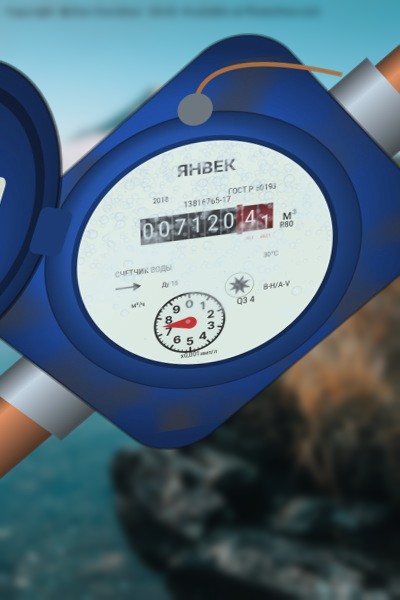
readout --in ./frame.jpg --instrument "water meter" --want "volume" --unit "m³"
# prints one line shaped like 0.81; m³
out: 7120.407; m³
